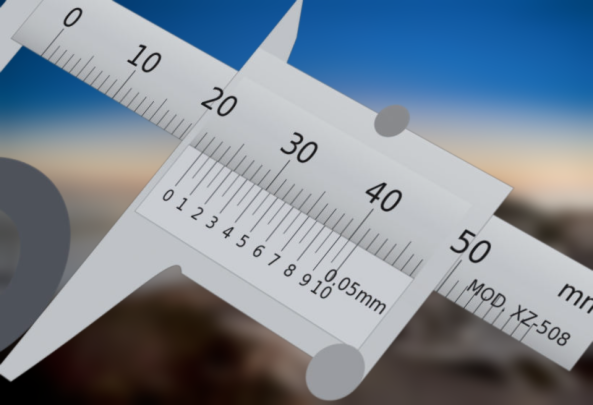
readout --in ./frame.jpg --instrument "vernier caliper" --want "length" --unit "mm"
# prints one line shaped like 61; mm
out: 22.0; mm
